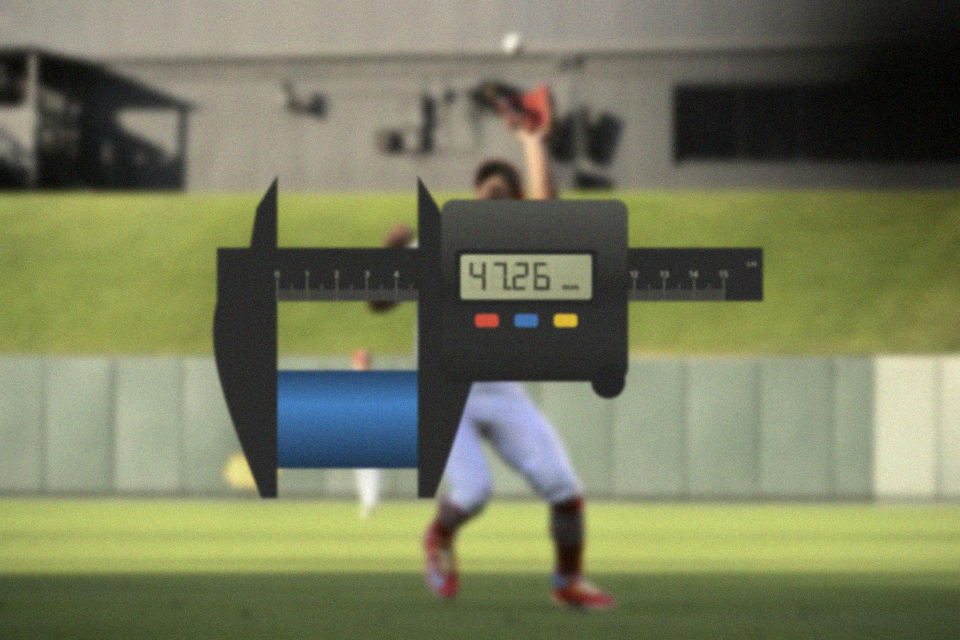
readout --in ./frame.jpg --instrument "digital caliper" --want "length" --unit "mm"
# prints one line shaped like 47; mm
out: 47.26; mm
